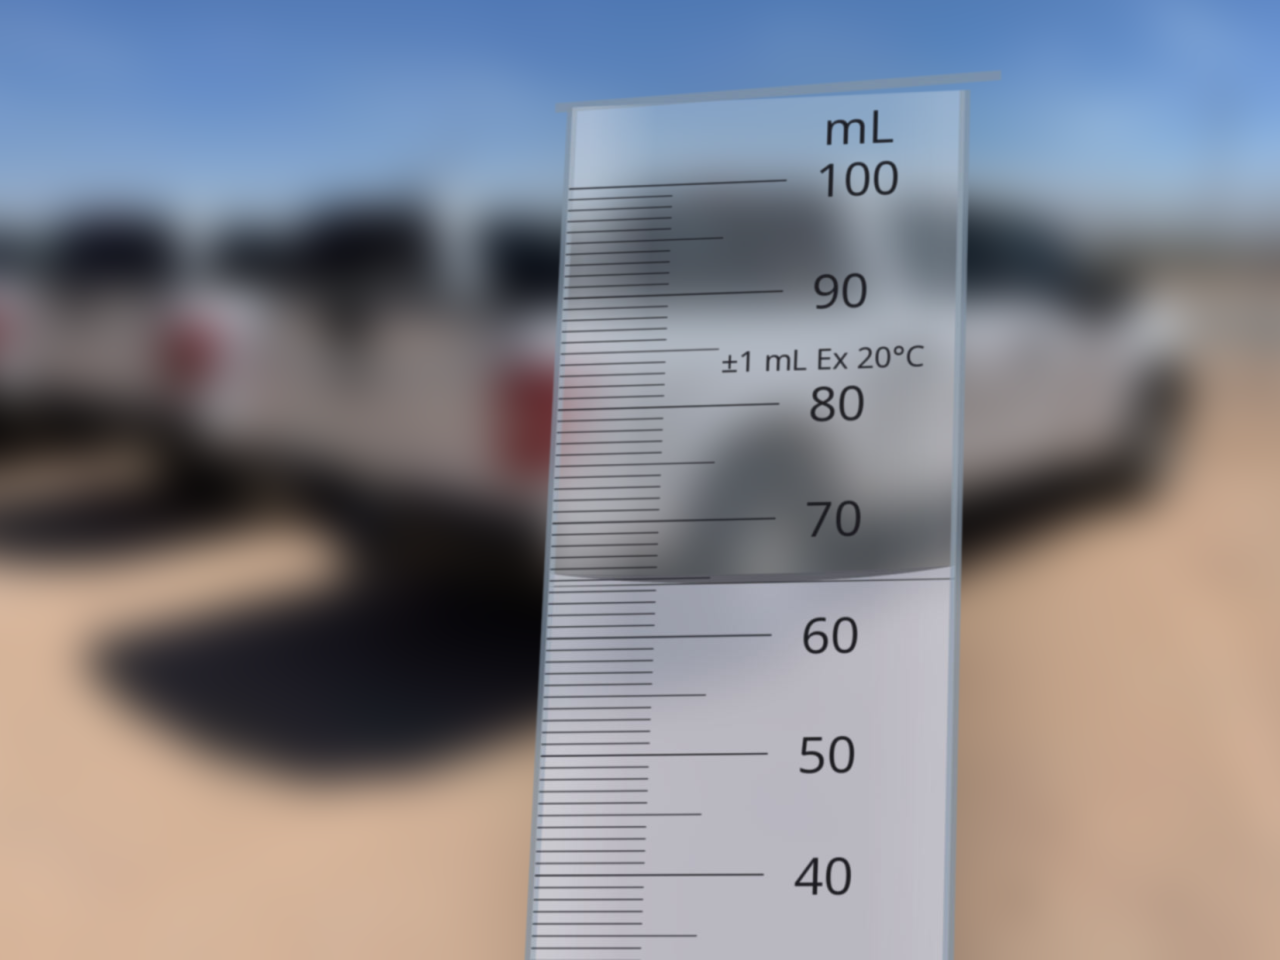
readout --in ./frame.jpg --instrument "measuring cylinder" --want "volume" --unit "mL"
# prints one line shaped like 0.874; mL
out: 64.5; mL
